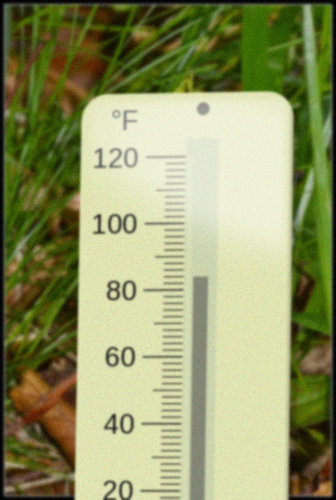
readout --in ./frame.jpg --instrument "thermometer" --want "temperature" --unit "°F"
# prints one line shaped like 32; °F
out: 84; °F
